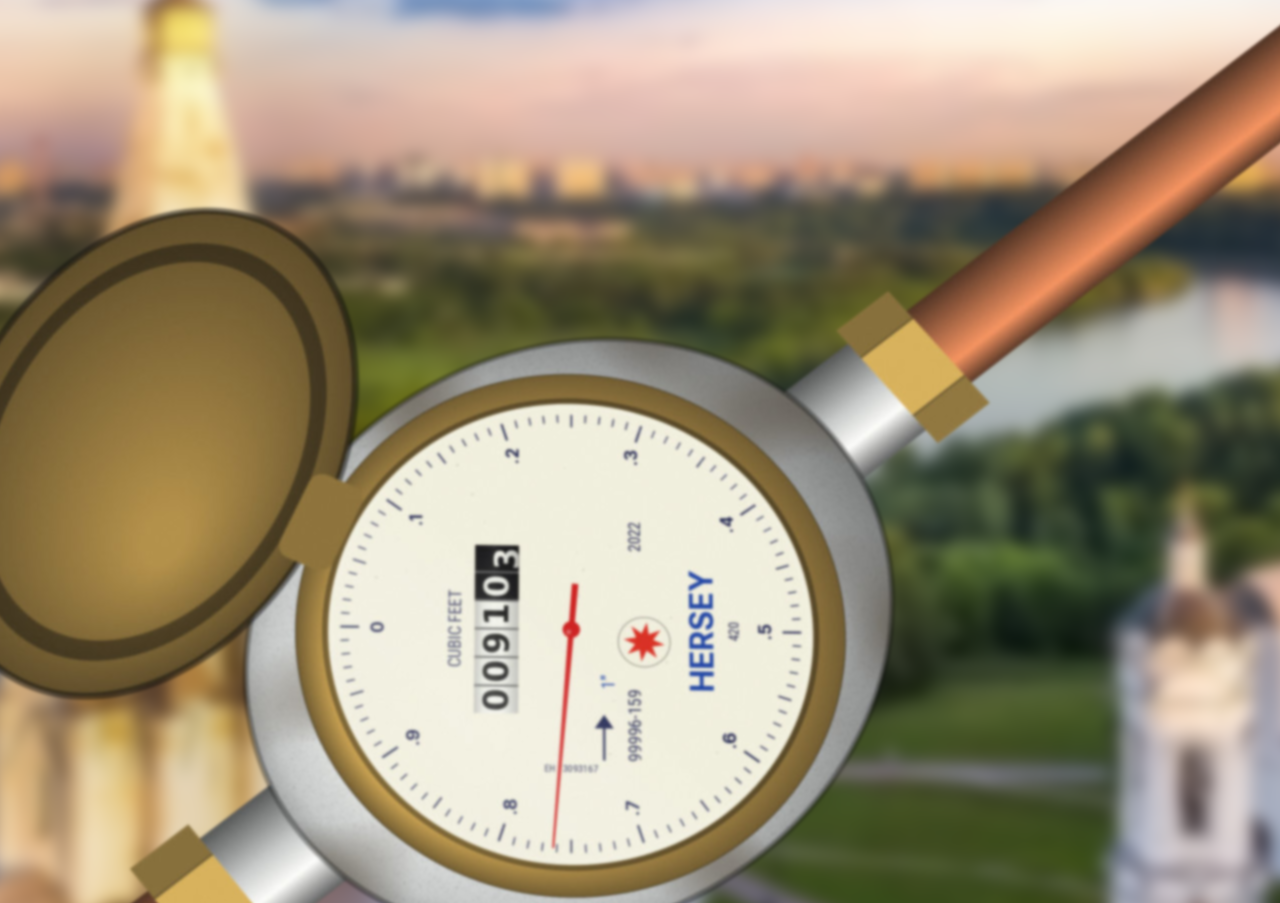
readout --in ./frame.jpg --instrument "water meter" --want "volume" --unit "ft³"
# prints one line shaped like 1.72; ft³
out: 9102.76; ft³
